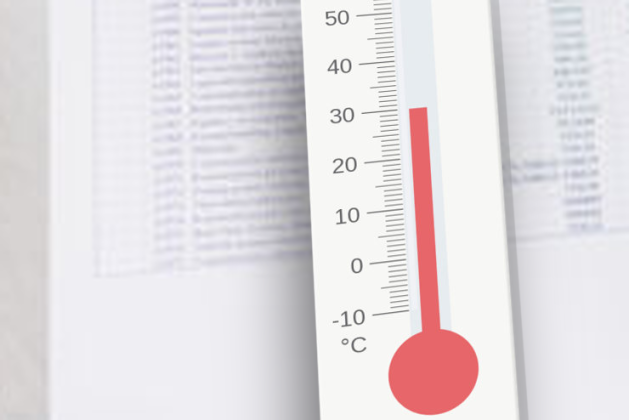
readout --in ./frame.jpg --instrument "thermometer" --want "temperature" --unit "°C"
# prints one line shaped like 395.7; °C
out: 30; °C
